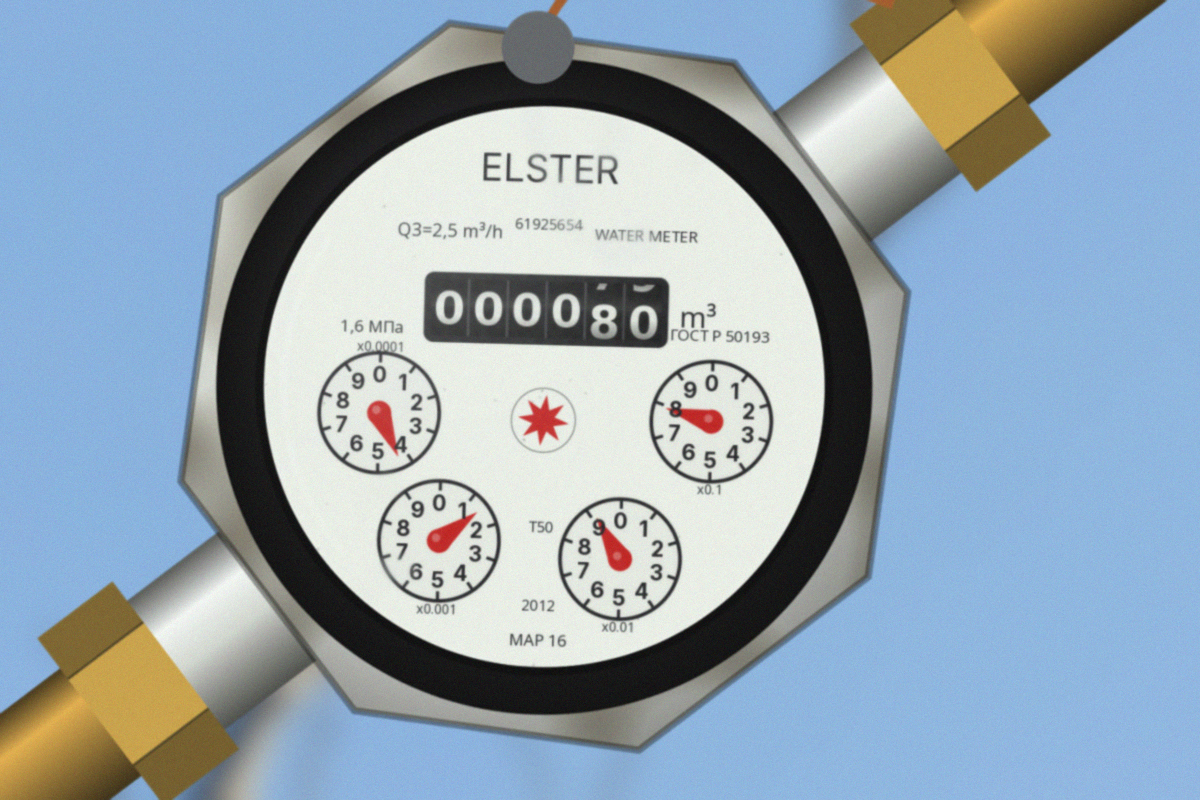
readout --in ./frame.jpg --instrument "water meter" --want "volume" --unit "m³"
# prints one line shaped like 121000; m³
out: 79.7914; m³
